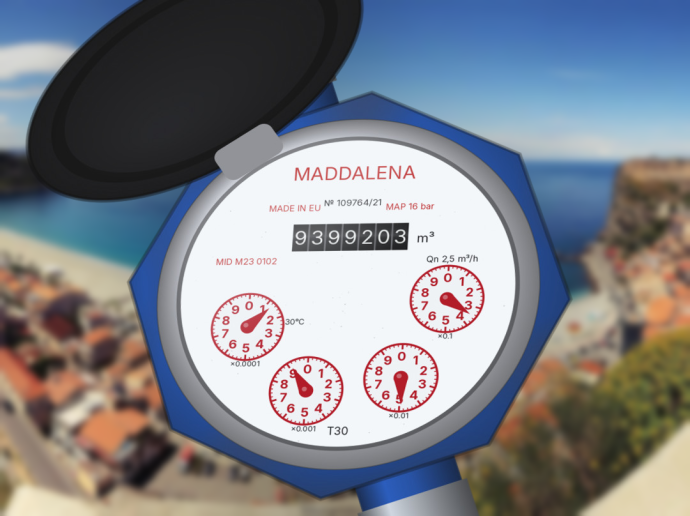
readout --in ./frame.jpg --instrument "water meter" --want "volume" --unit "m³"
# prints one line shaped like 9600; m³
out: 9399203.3491; m³
